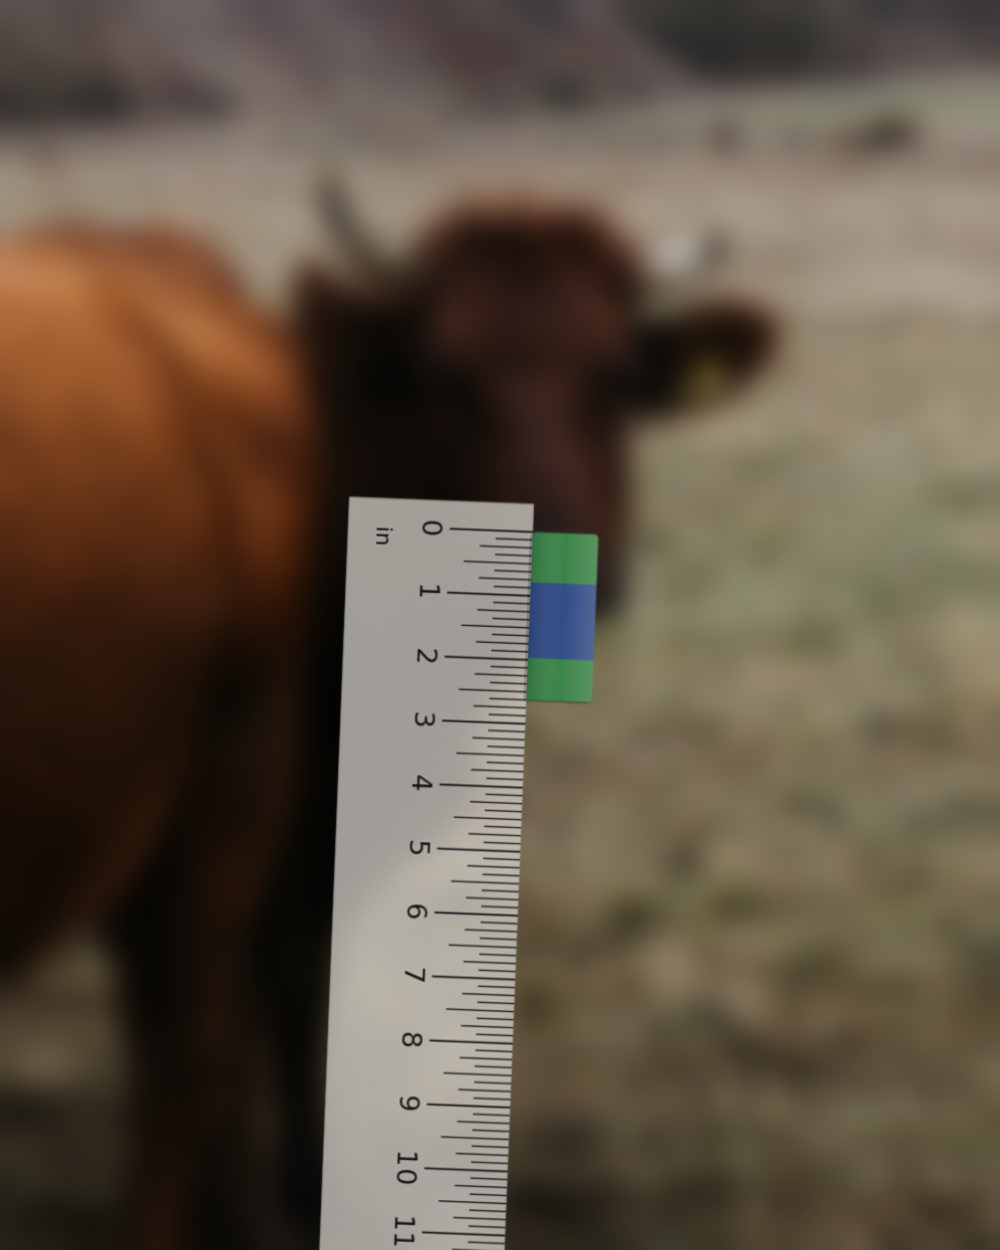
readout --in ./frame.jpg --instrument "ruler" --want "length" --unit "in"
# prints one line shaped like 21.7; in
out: 2.625; in
